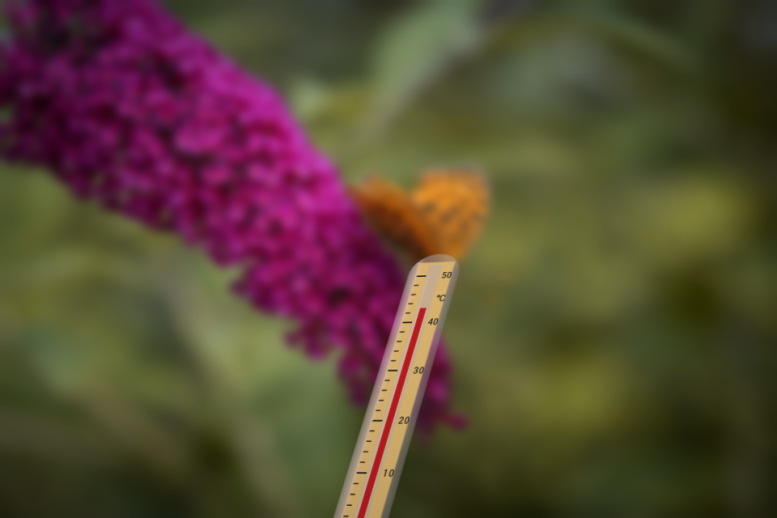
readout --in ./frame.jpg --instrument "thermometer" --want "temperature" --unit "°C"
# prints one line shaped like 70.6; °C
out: 43; °C
